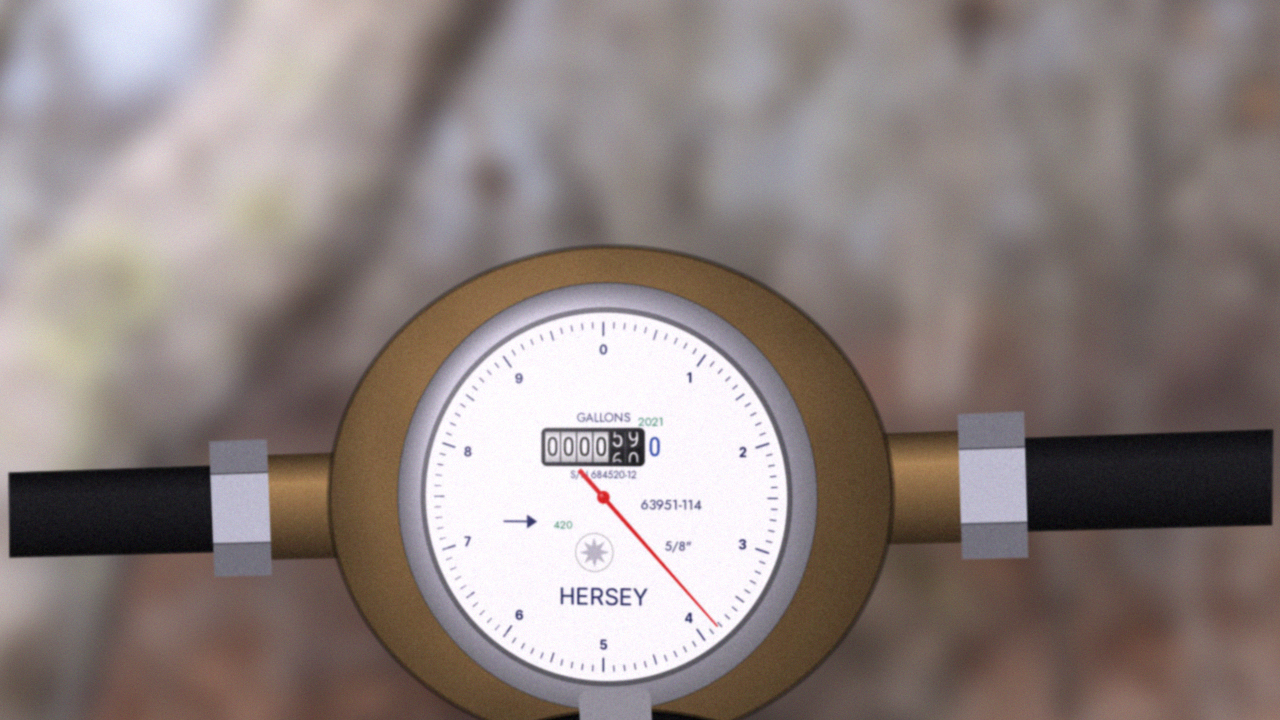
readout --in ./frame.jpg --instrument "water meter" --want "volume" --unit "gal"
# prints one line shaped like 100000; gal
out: 593.8; gal
